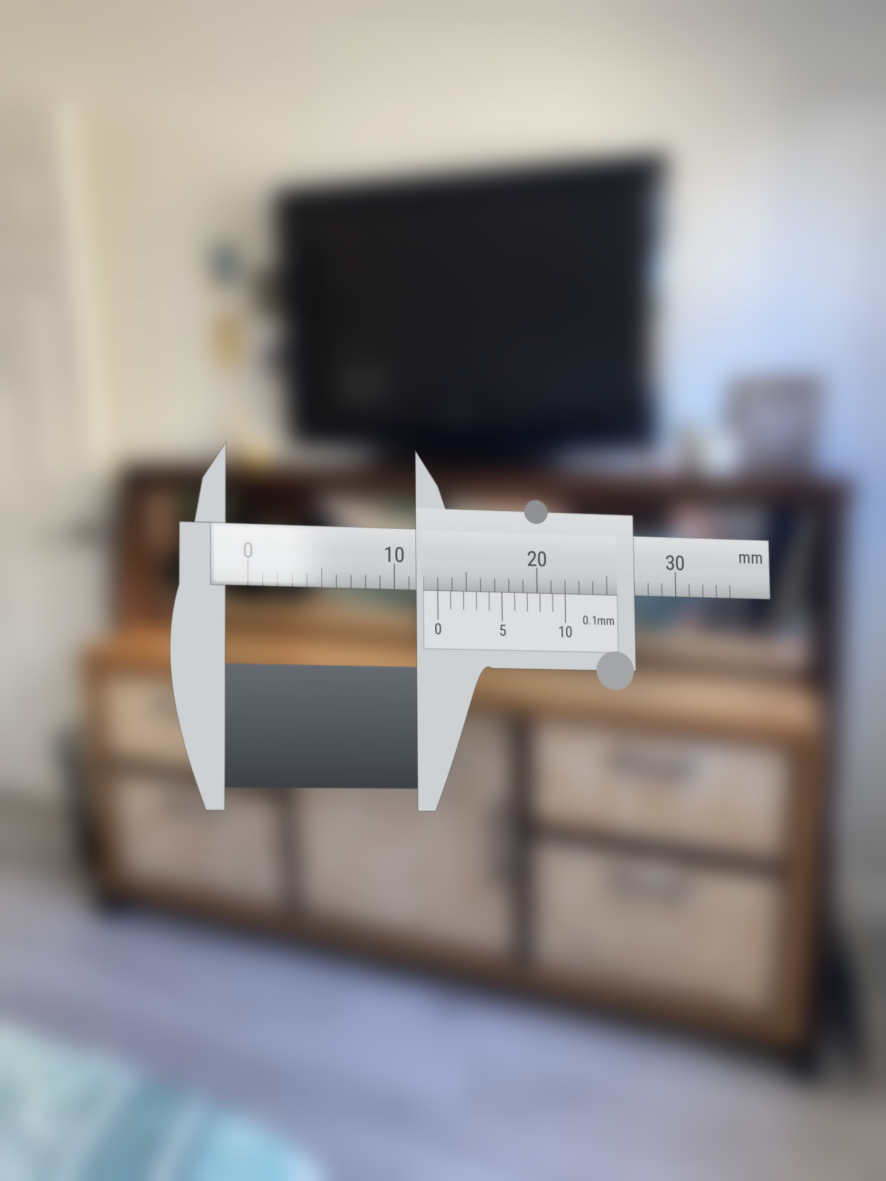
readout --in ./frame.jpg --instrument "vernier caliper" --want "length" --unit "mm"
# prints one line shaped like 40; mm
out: 13.0; mm
